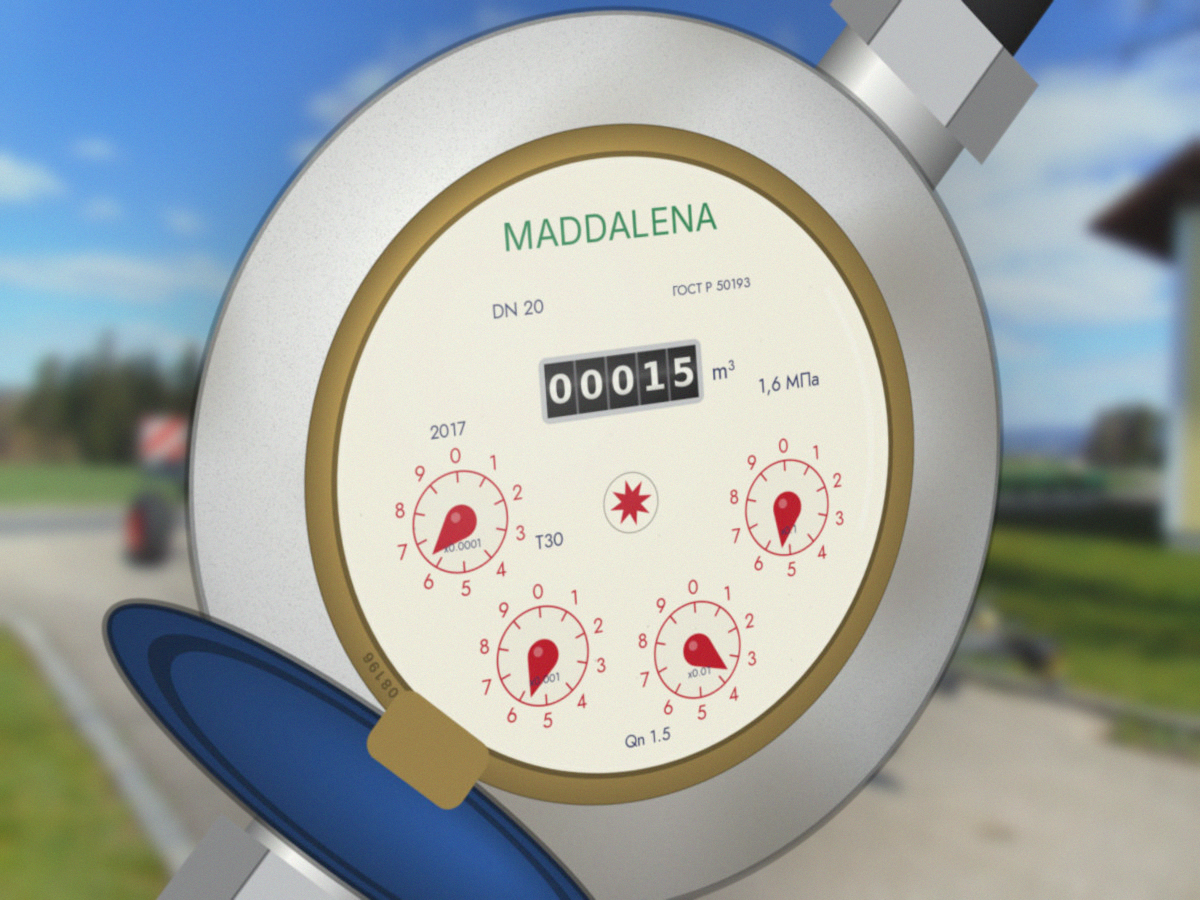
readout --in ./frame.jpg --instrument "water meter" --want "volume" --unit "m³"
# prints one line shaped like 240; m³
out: 15.5356; m³
